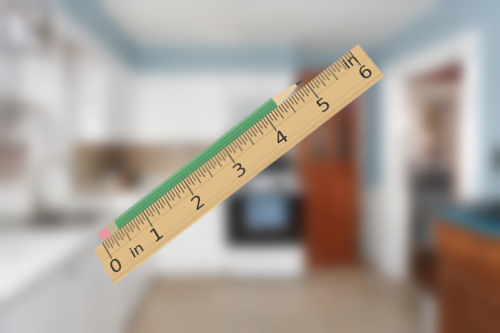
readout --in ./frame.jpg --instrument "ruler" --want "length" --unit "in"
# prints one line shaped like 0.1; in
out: 5; in
